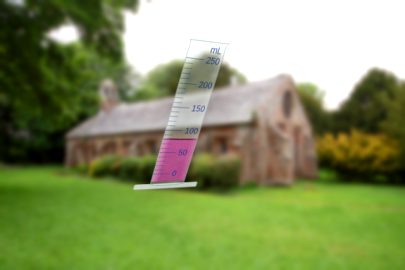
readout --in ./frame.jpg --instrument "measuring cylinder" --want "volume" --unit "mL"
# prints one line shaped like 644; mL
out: 80; mL
